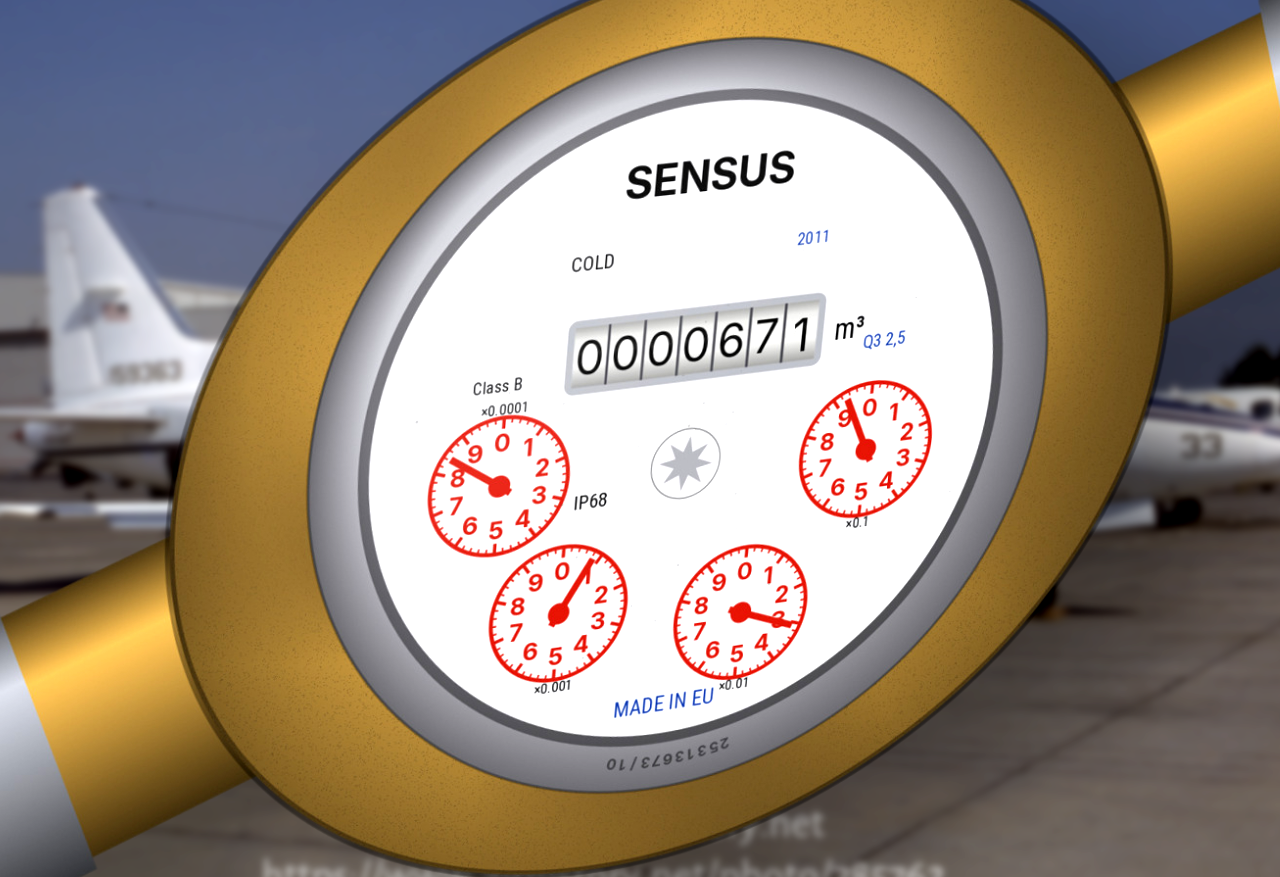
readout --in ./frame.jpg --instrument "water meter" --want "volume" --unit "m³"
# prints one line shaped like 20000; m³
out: 670.9308; m³
